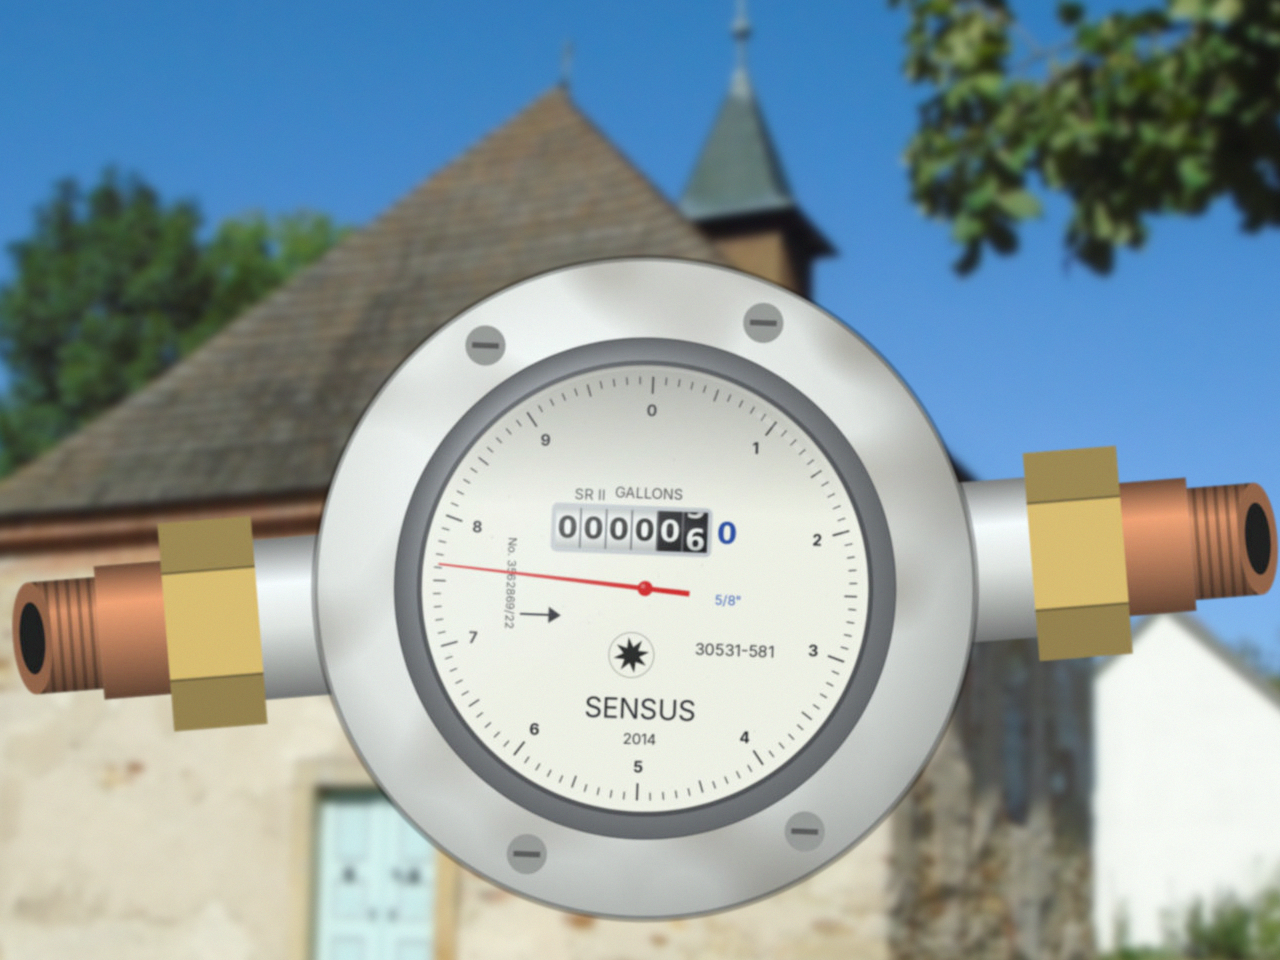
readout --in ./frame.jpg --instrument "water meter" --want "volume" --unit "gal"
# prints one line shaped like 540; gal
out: 57.6; gal
